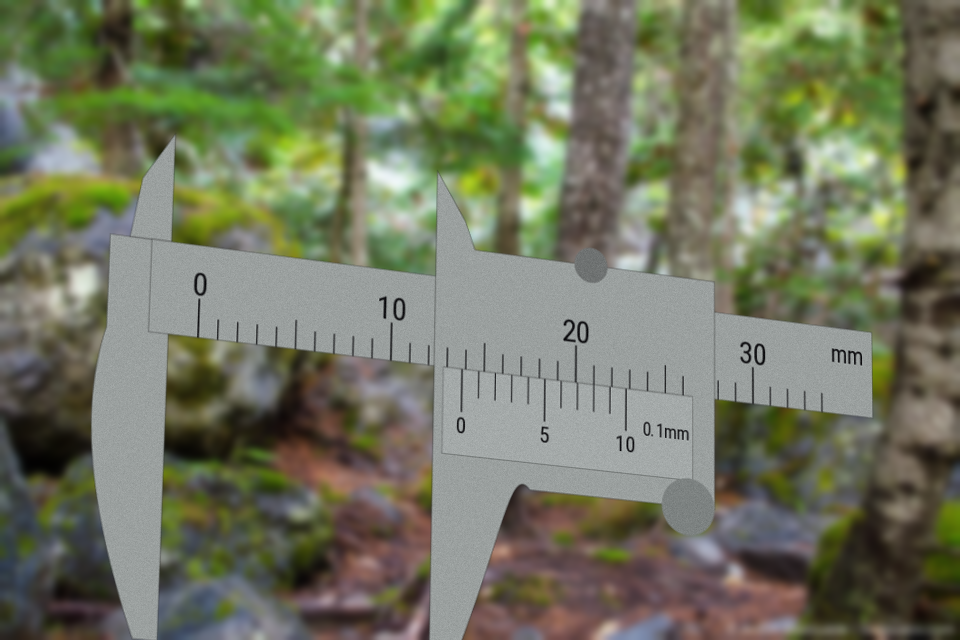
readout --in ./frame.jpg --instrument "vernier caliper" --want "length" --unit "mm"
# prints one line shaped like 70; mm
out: 13.8; mm
